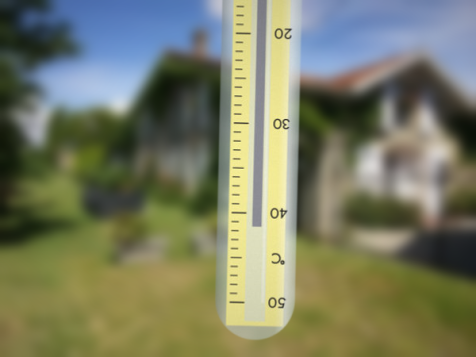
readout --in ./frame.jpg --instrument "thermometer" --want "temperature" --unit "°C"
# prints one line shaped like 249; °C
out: 41.5; °C
